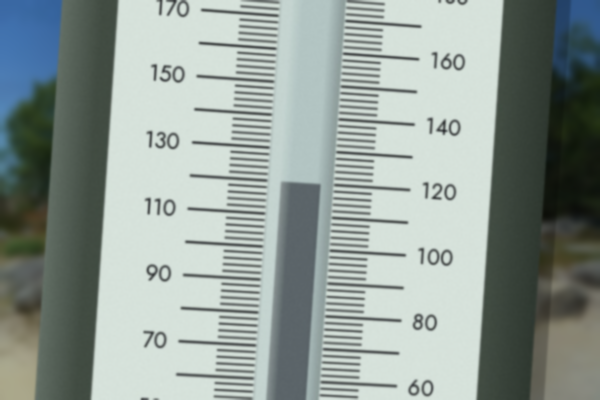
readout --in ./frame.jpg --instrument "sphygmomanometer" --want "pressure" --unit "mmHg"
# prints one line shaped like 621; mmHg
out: 120; mmHg
